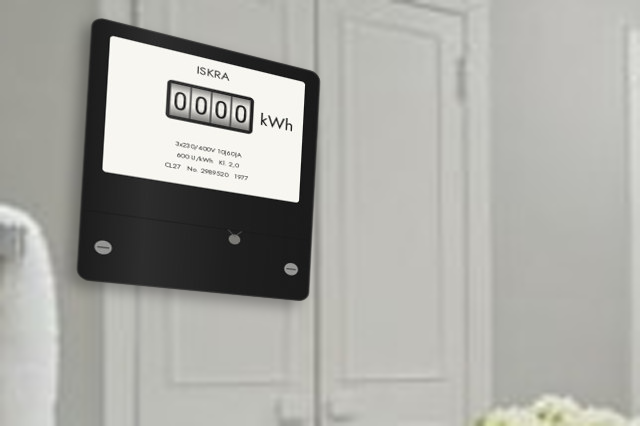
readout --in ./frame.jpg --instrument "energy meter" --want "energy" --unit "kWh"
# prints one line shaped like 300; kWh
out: 0; kWh
